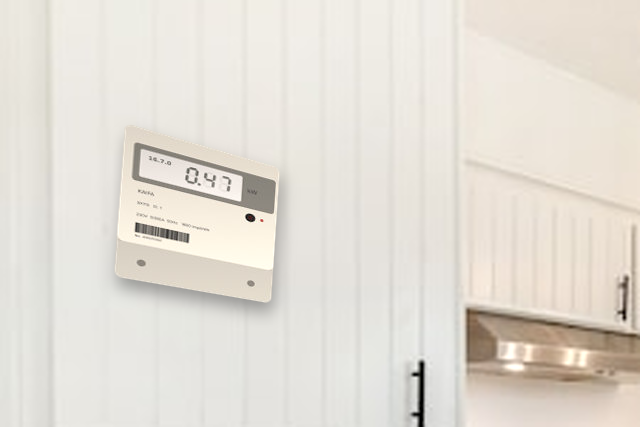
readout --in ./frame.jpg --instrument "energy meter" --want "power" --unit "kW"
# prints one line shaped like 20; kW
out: 0.47; kW
